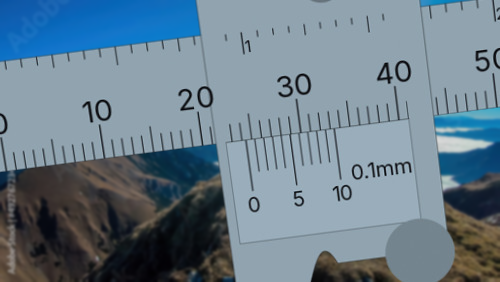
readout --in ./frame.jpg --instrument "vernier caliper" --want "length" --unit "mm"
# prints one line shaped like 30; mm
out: 24.4; mm
